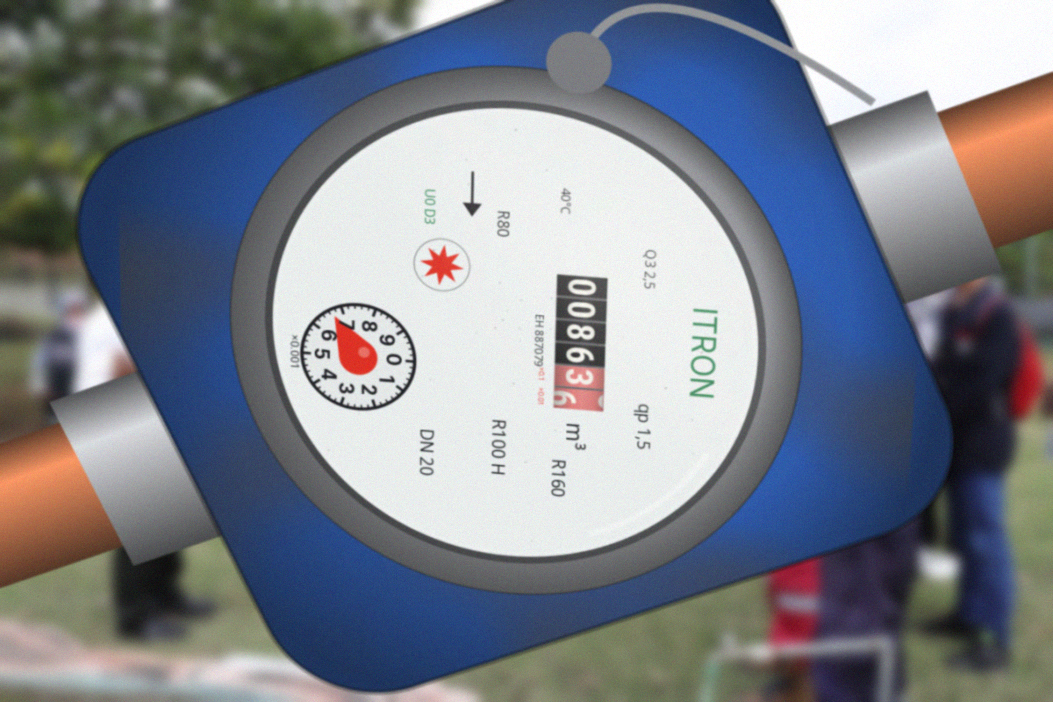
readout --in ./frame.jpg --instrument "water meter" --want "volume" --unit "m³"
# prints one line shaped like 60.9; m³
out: 86.356; m³
